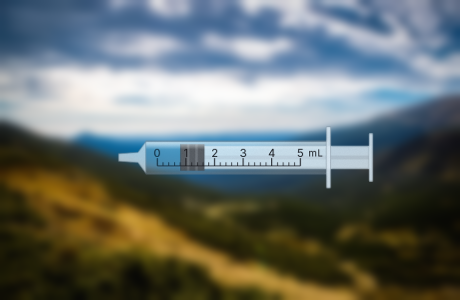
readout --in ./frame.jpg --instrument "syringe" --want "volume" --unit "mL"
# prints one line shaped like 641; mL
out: 0.8; mL
